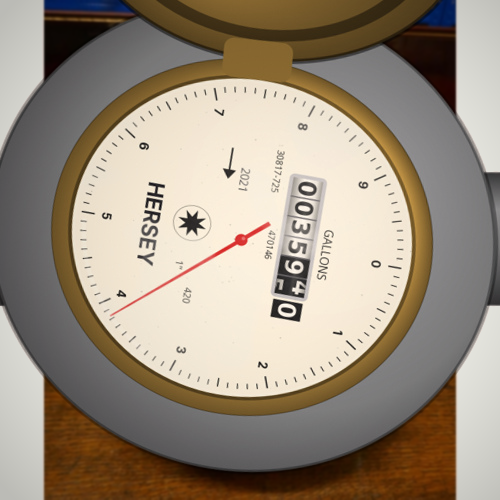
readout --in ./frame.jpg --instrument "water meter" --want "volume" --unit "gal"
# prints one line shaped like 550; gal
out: 35943.8; gal
